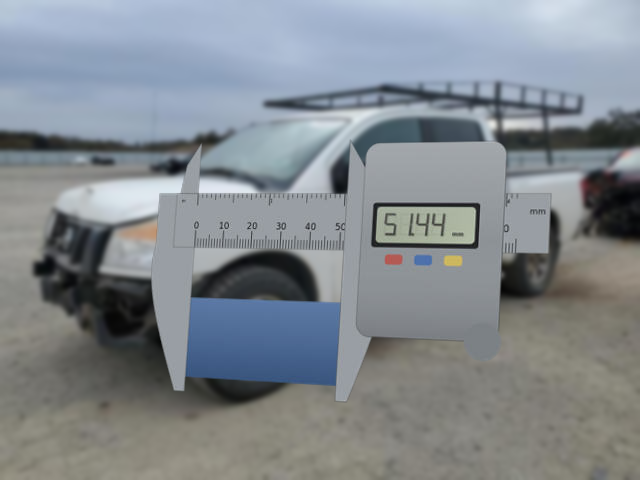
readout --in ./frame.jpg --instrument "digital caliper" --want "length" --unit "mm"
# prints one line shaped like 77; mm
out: 51.44; mm
